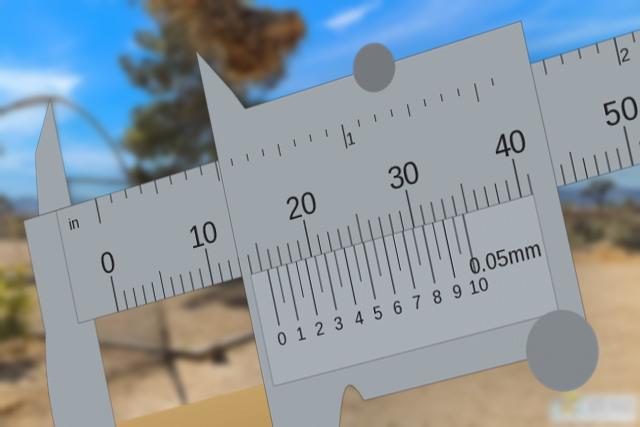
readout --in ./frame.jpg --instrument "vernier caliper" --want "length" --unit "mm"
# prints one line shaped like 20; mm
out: 15.6; mm
